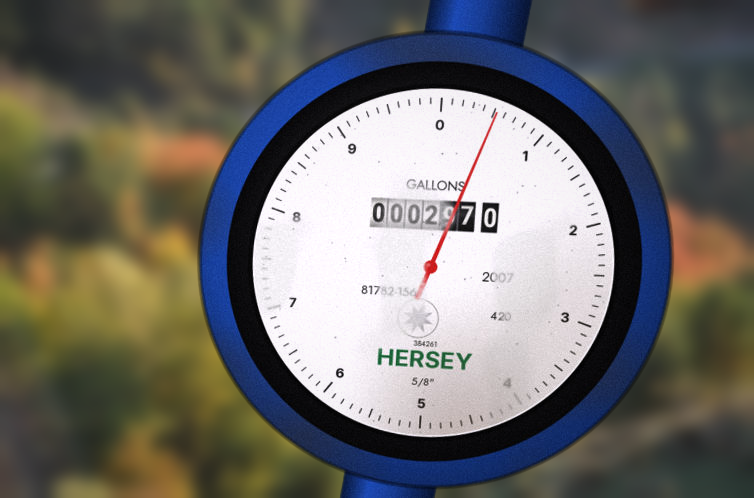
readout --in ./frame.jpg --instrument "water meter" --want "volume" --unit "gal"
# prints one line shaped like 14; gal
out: 2970.5; gal
